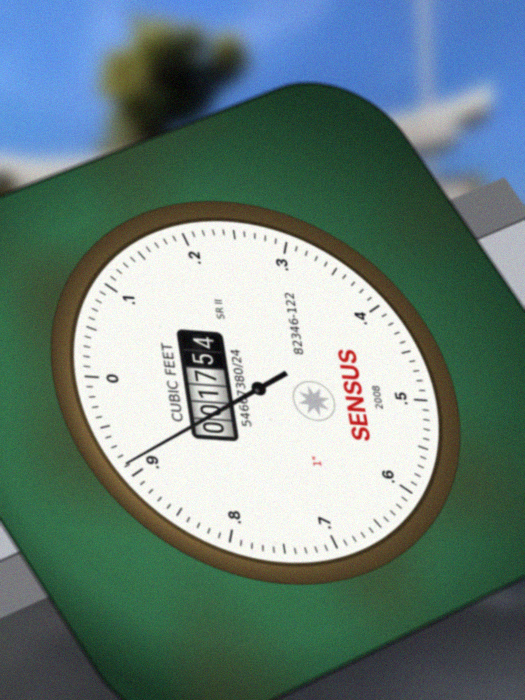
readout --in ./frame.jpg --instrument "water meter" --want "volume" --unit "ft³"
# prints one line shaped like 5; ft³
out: 1753.91; ft³
